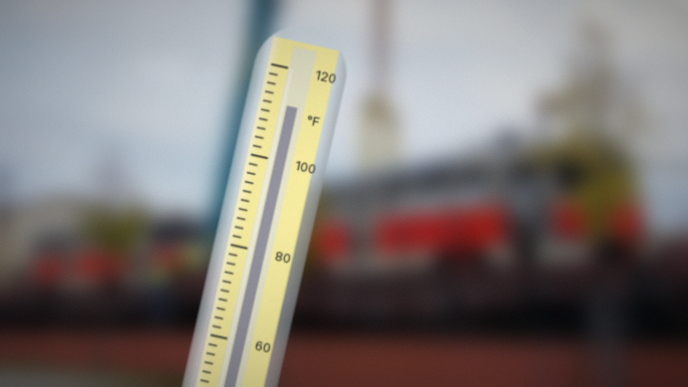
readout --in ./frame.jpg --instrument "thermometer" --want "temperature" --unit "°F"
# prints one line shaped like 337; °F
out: 112; °F
